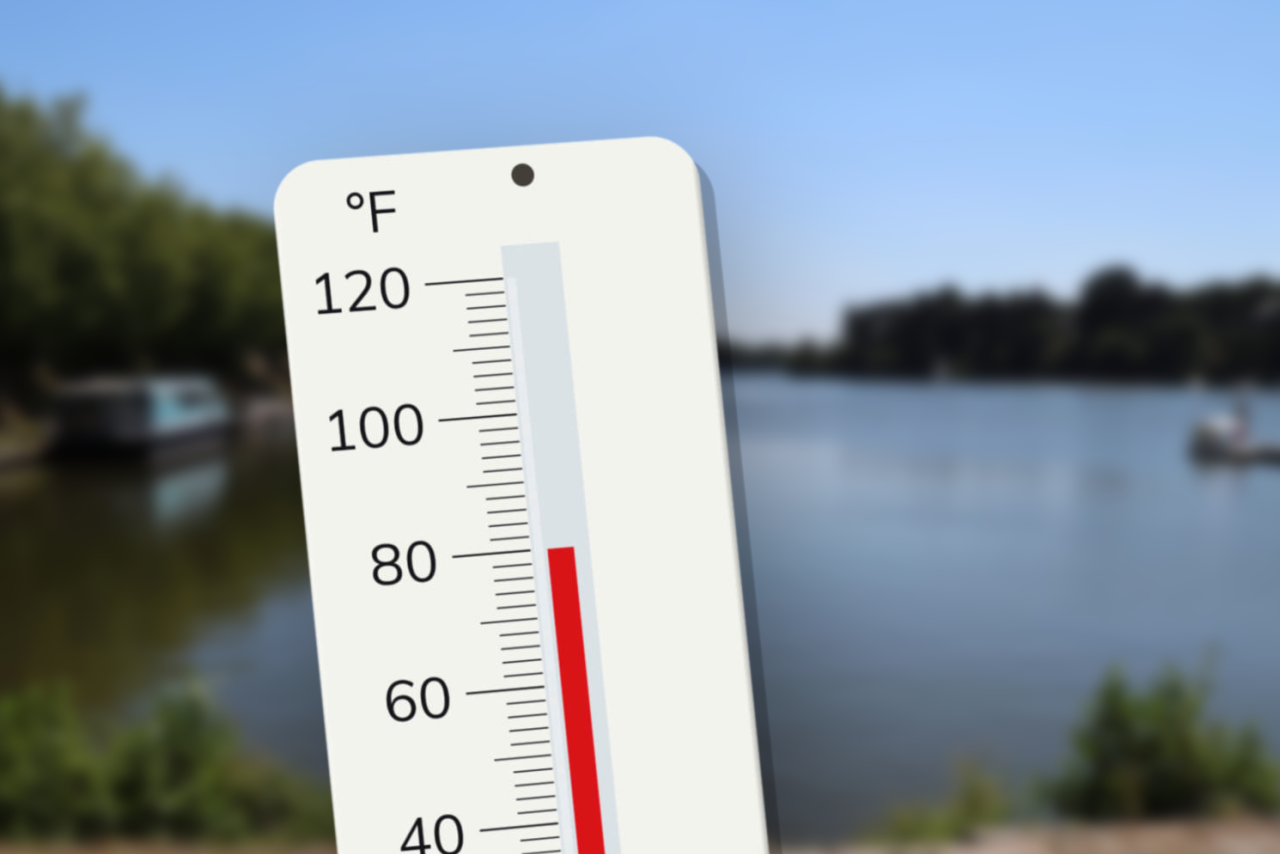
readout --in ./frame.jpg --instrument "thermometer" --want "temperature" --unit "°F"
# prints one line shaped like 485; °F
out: 80; °F
